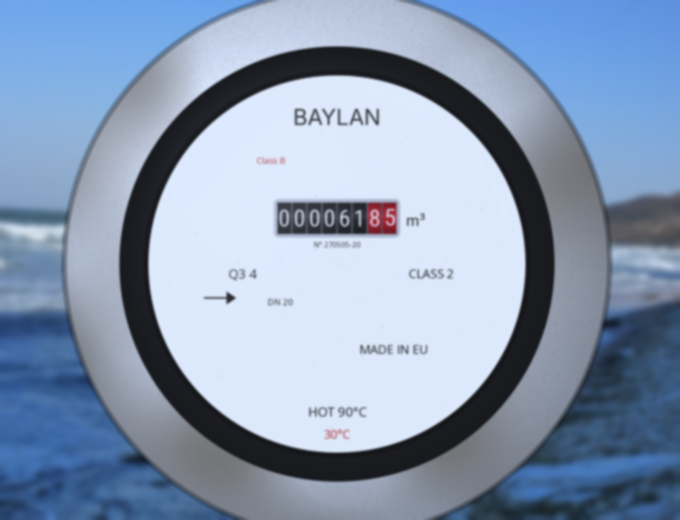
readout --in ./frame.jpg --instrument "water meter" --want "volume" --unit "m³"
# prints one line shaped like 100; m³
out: 61.85; m³
